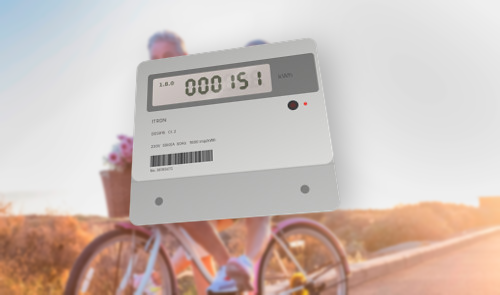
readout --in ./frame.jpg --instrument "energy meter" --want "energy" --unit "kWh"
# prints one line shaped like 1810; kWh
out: 151; kWh
